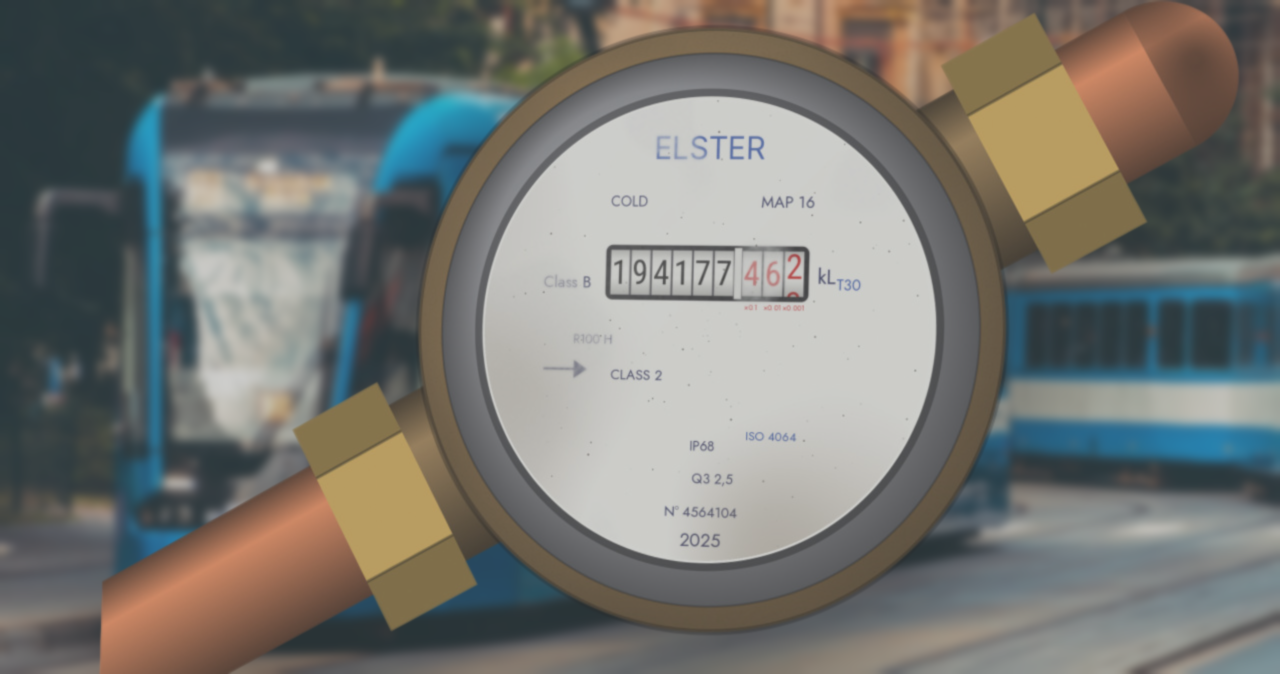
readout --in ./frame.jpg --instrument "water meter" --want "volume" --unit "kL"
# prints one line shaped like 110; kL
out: 194177.462; kL
